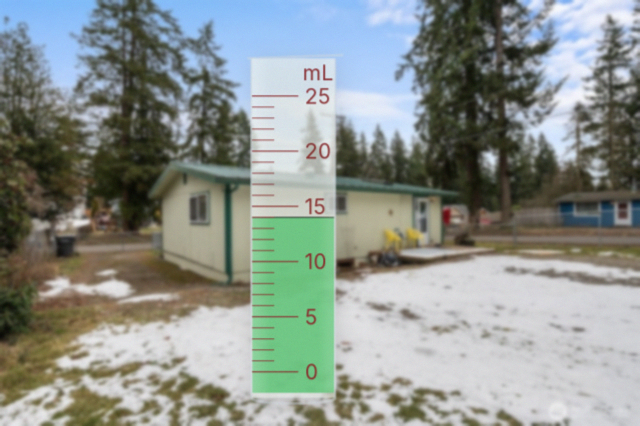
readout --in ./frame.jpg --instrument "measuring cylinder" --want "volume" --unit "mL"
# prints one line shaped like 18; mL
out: 14; mL
